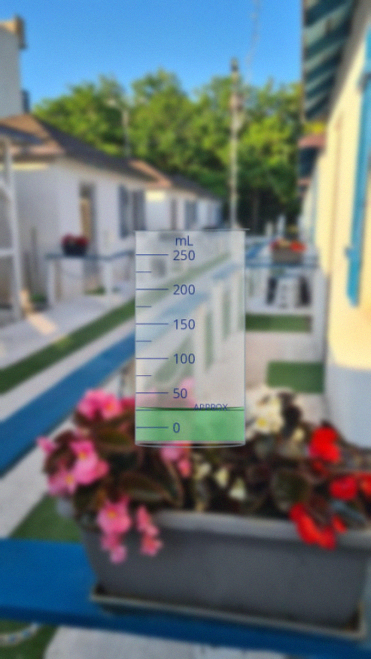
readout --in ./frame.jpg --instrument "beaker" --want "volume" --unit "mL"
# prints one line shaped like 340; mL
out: 25; mL
